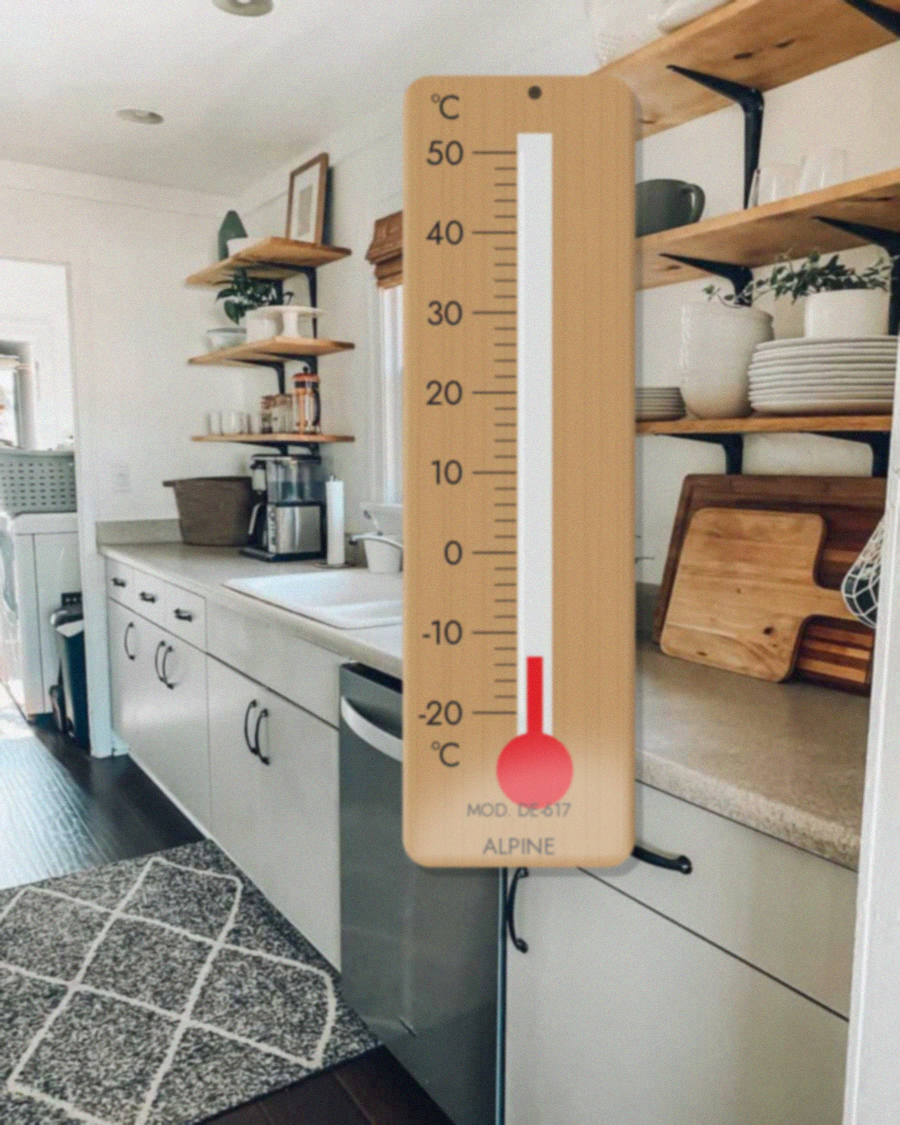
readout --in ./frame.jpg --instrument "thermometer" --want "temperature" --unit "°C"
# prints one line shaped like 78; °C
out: -13; °C
